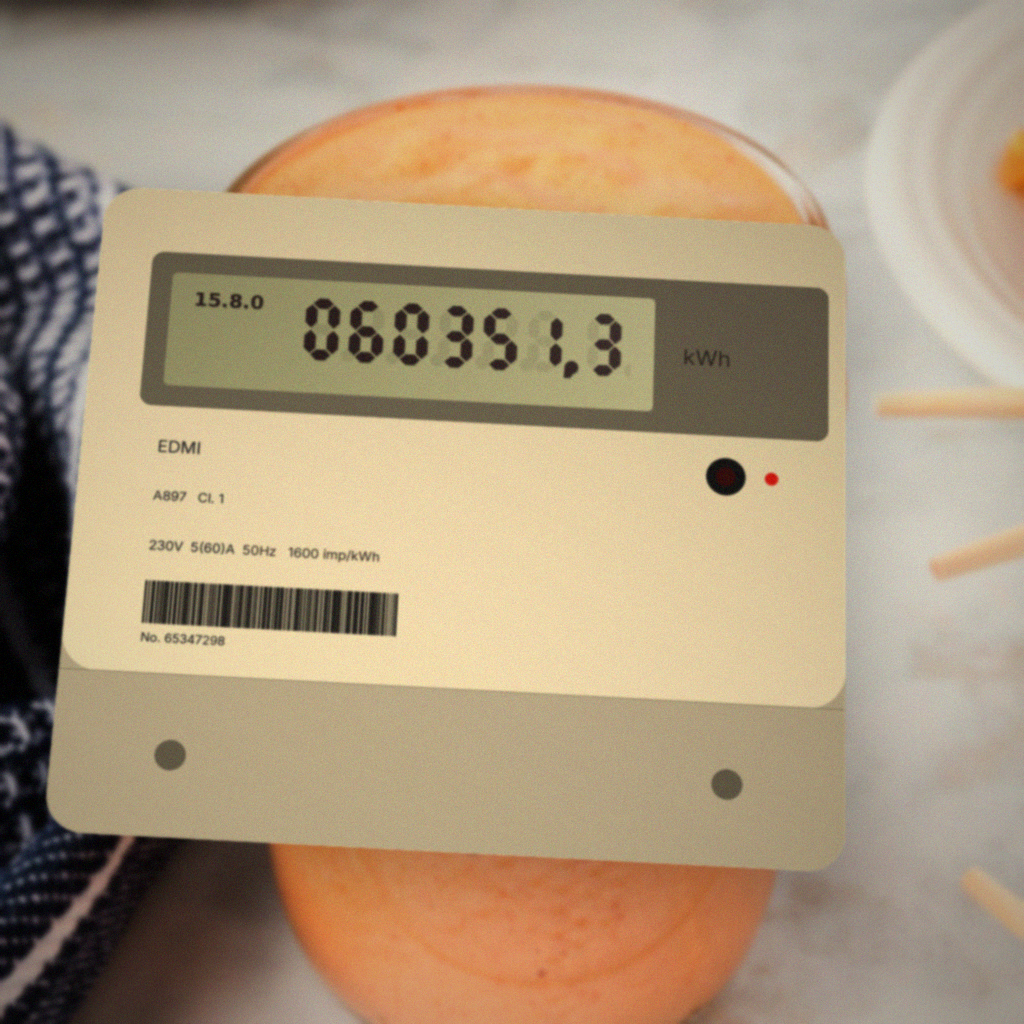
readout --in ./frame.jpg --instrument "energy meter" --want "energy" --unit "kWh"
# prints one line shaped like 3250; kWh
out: 60351.3; kWh
